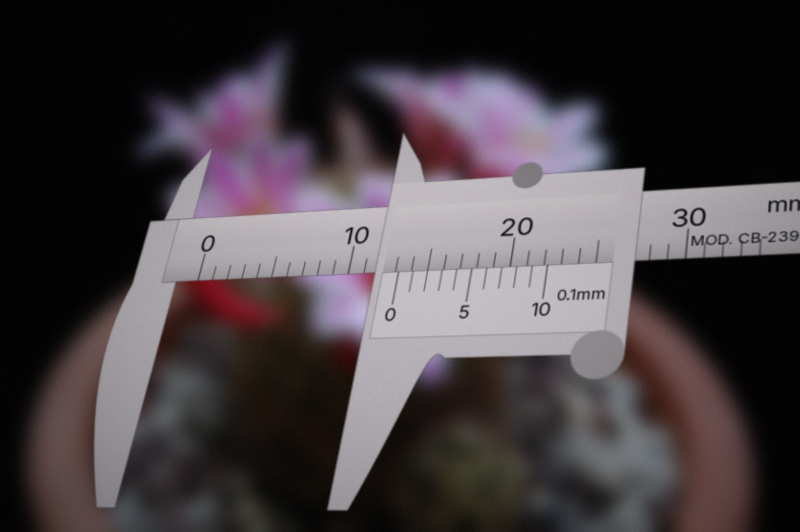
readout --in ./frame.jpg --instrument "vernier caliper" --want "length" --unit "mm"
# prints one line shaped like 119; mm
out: 13.2; mm
